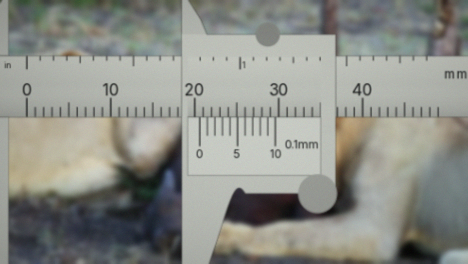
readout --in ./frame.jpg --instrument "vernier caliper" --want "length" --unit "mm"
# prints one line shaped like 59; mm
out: 20.6; mm
